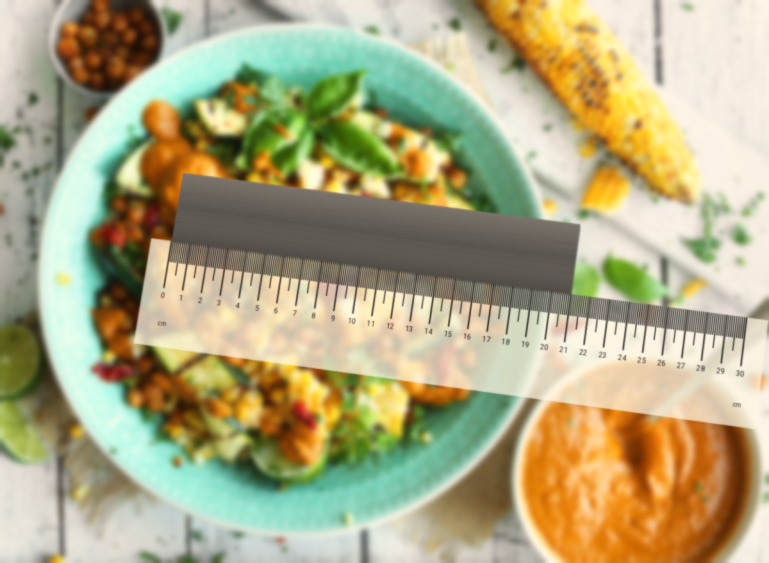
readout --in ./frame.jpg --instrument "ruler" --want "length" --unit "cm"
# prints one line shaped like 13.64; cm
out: 21; cm
